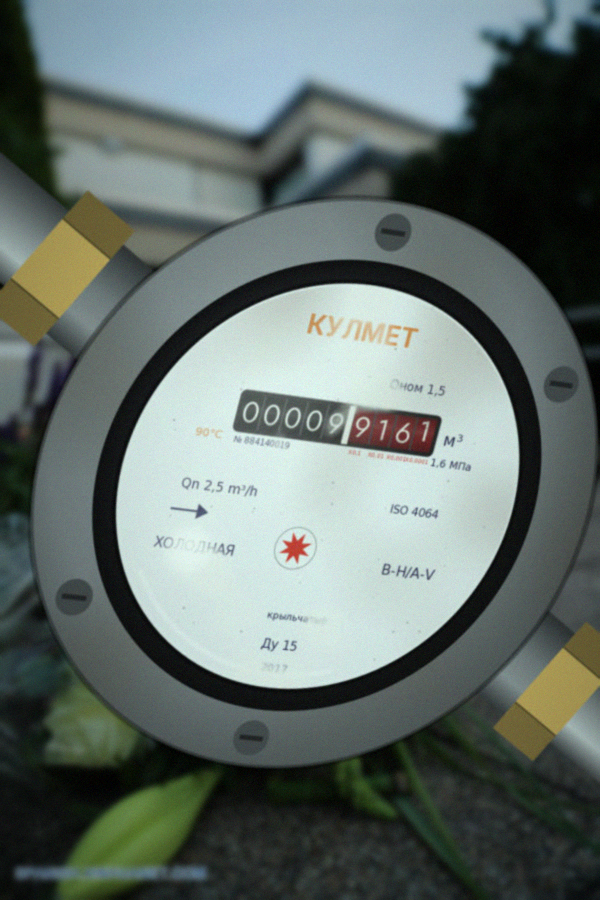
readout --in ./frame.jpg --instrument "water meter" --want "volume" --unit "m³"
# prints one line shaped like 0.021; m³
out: 9.9161; m³
